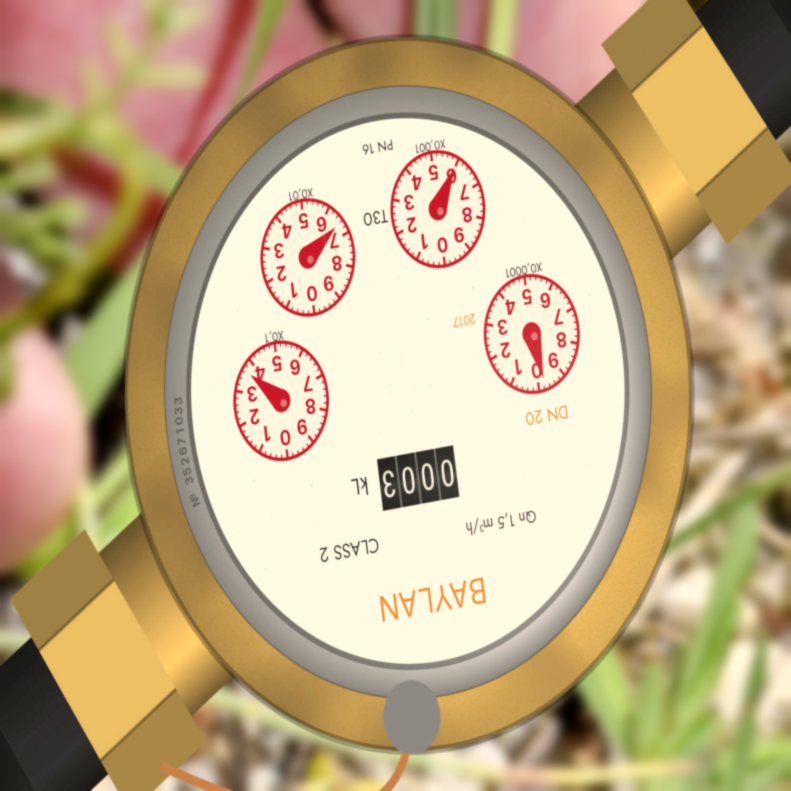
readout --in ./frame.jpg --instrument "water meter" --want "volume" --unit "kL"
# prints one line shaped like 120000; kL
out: 3.3659; kL
